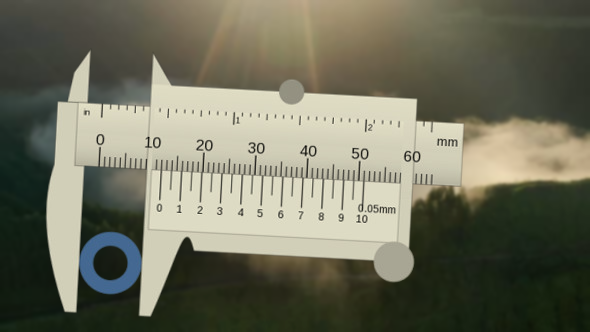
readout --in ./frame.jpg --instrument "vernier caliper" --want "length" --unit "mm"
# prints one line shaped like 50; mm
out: 12.0; mm
